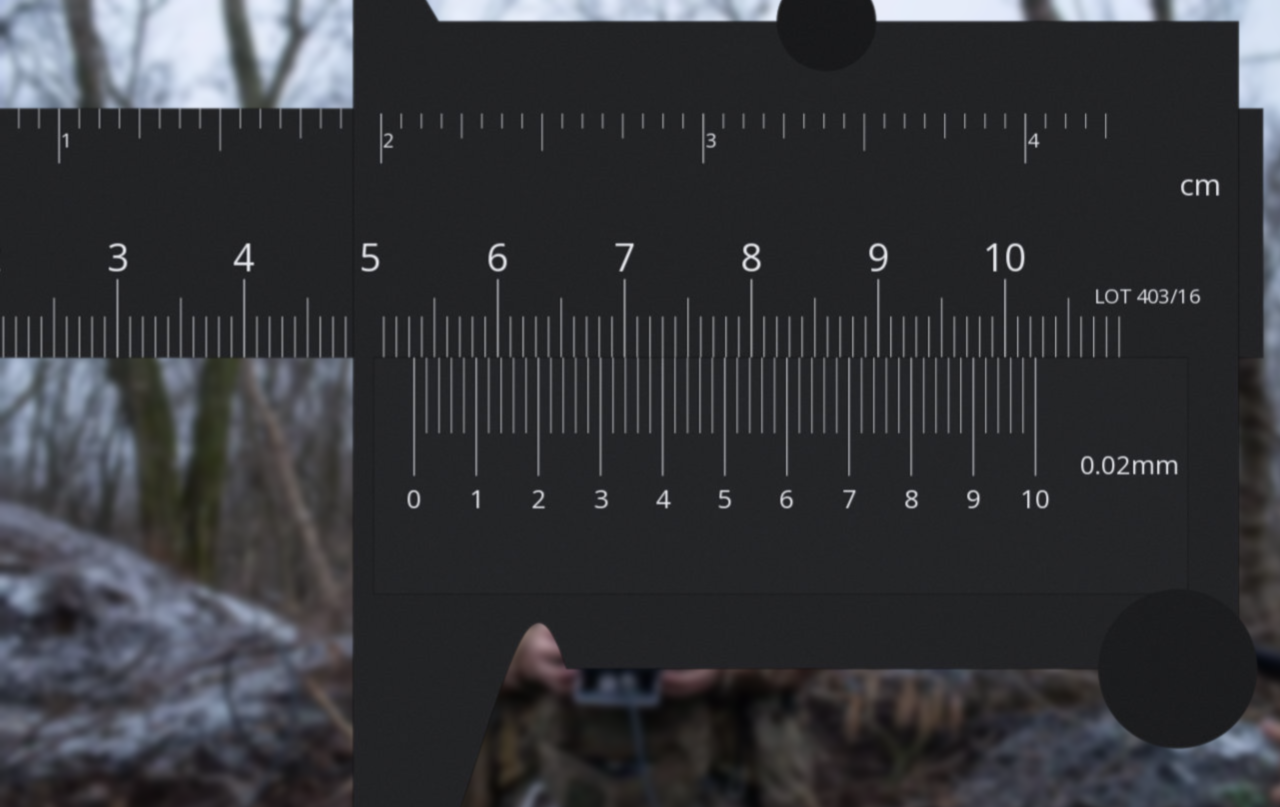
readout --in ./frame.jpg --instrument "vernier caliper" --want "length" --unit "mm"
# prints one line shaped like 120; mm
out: 53.4; mm
